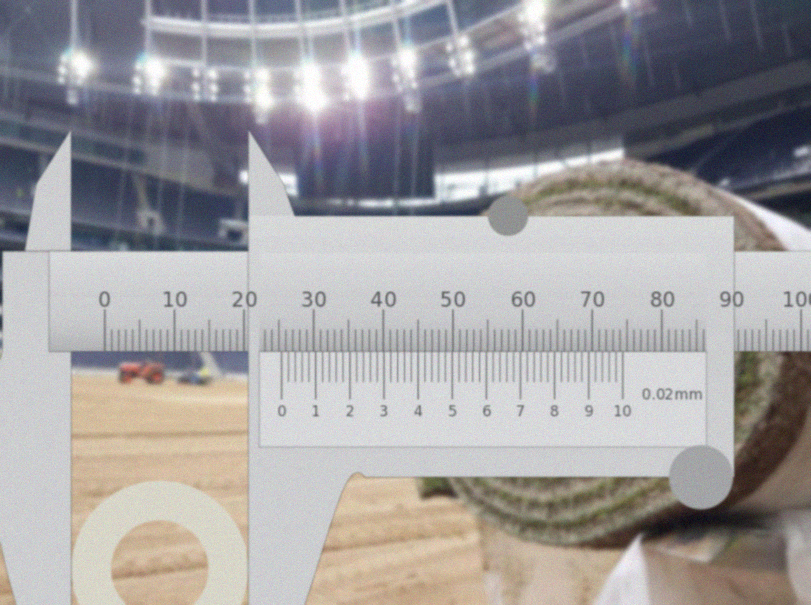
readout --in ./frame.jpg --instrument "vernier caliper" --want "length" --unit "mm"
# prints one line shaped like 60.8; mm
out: 25.4; mm
